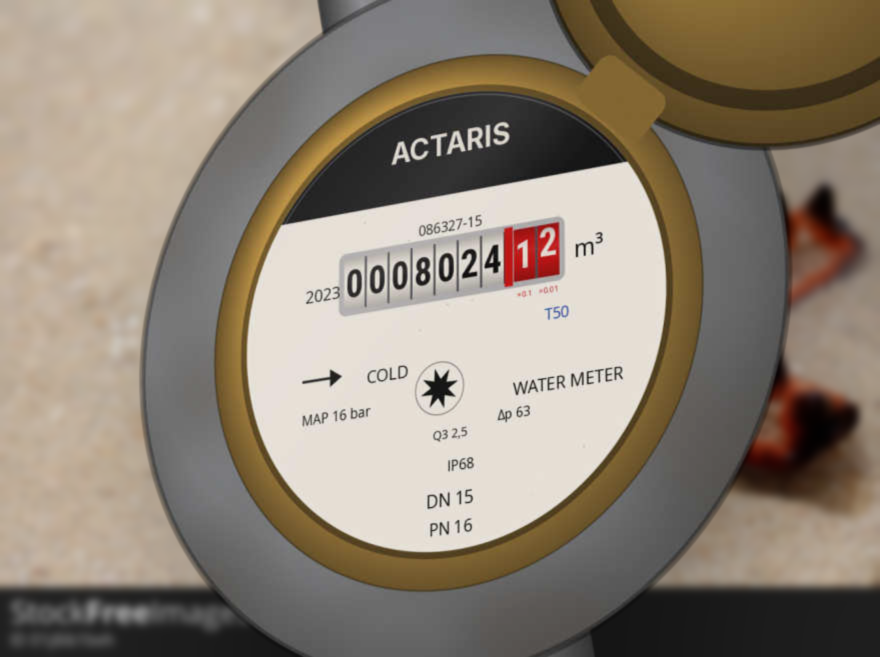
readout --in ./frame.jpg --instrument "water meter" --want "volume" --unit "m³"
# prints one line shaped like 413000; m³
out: 8024.12; m³
